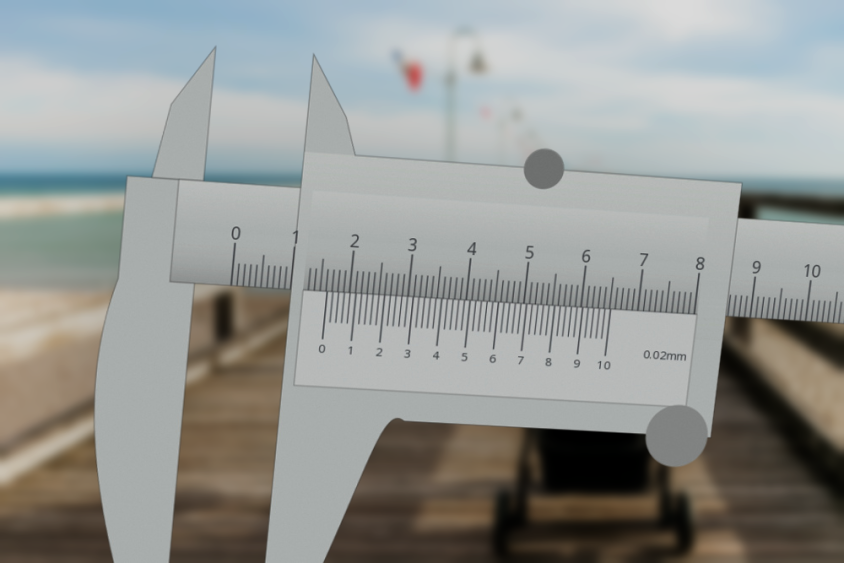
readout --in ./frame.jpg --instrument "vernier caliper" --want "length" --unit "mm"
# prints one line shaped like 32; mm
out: 16.2; mm
